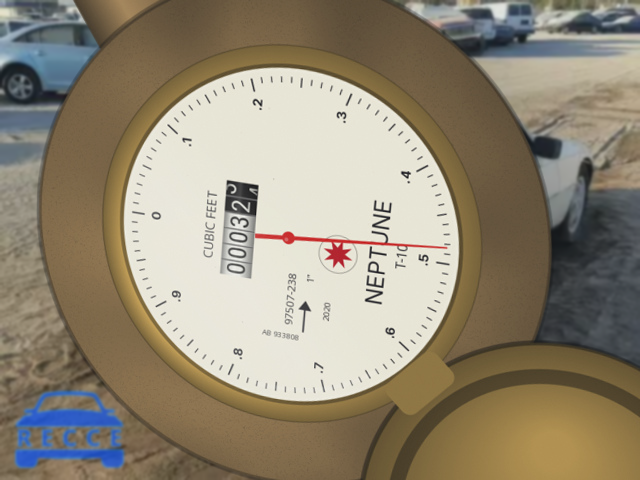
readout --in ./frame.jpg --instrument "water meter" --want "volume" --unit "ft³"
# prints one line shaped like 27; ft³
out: 323.48; ft³
